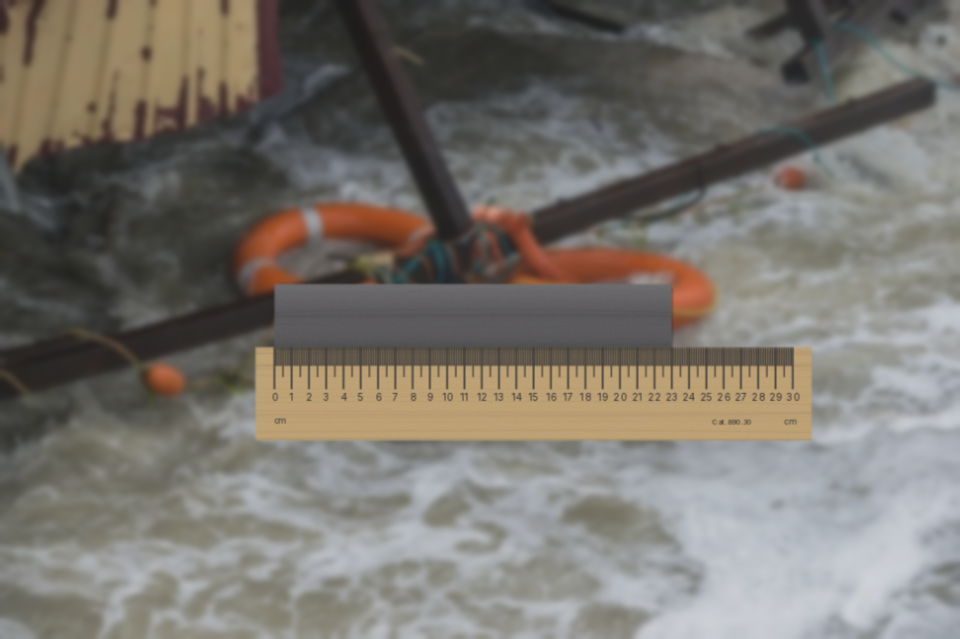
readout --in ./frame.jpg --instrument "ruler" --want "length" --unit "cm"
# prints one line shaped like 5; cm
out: 23; cm
